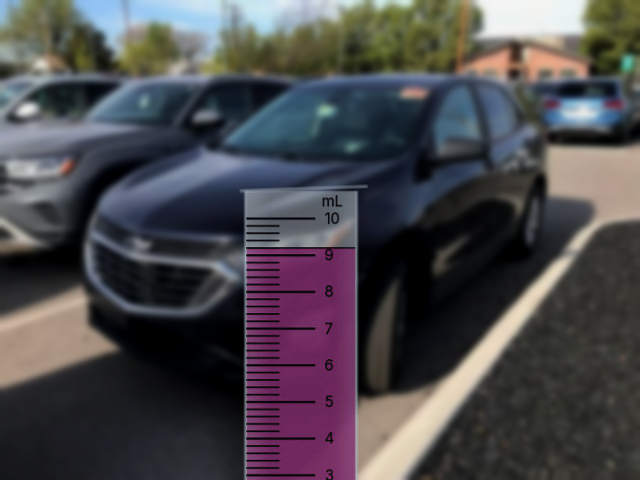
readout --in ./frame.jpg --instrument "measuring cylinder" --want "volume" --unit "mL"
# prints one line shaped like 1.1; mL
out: 9.2; mL
